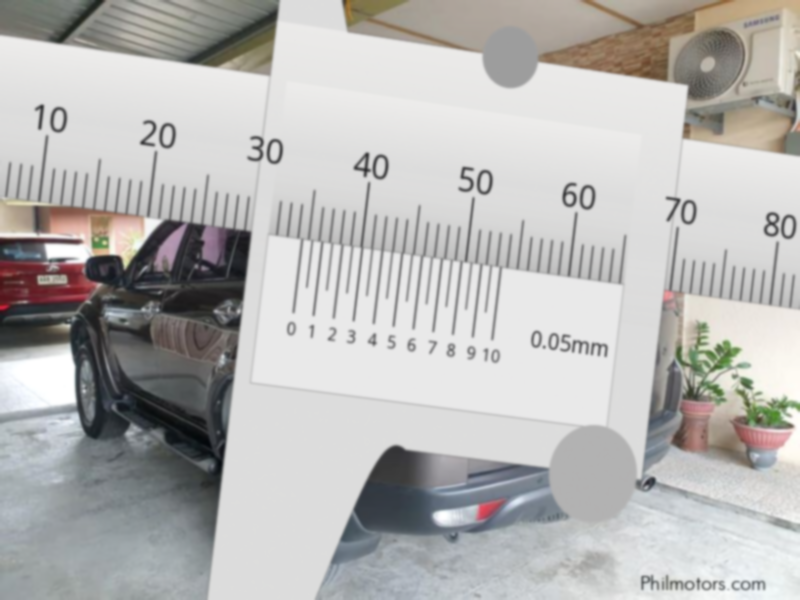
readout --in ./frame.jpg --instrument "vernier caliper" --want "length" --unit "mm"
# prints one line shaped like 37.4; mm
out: 34.4; mm
